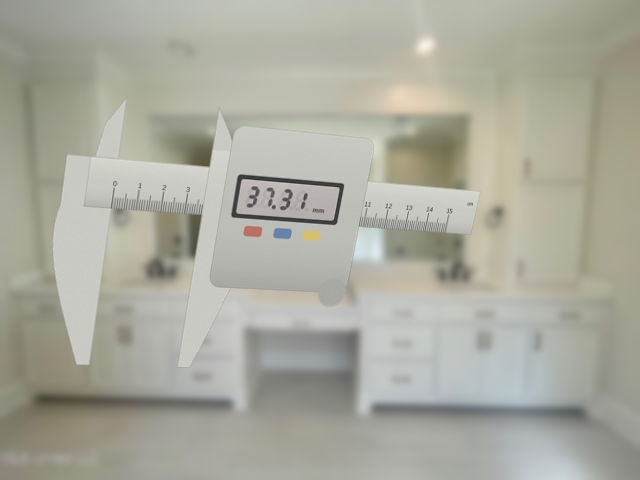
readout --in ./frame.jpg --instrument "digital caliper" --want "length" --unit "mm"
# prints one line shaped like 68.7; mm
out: 37.31; mm
